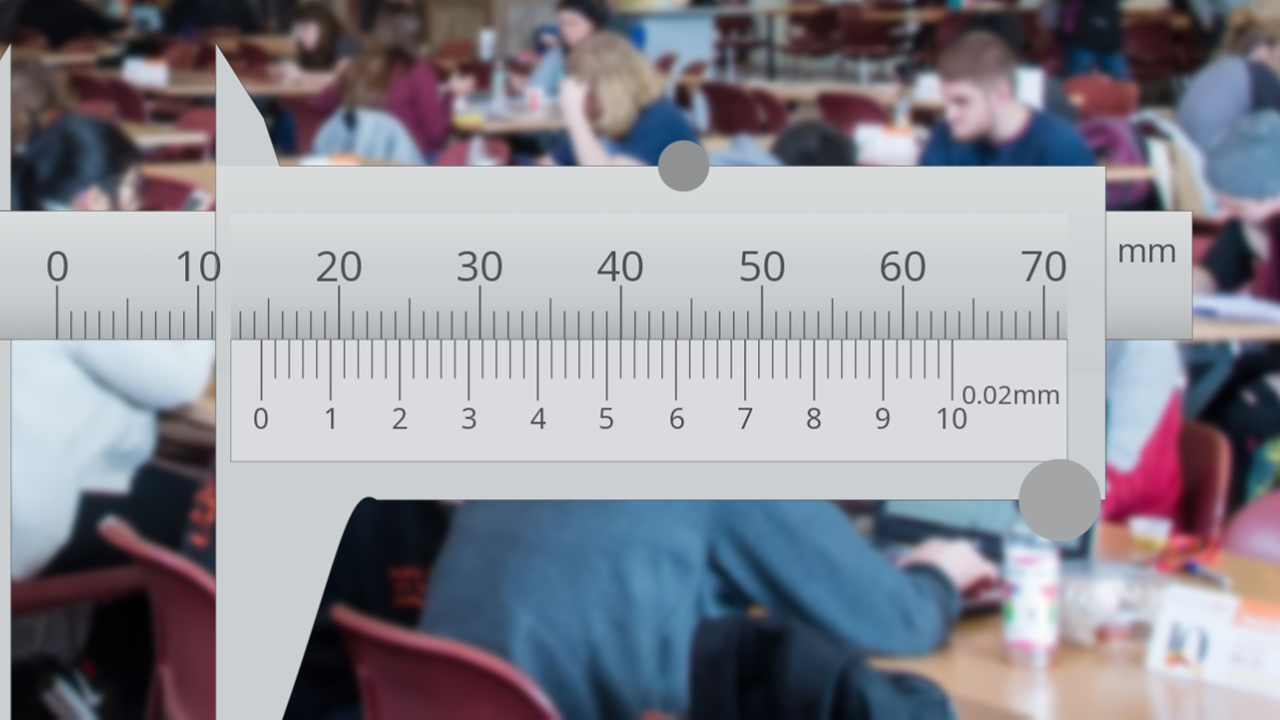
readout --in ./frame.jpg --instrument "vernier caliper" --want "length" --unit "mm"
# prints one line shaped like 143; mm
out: 14.5; mm
